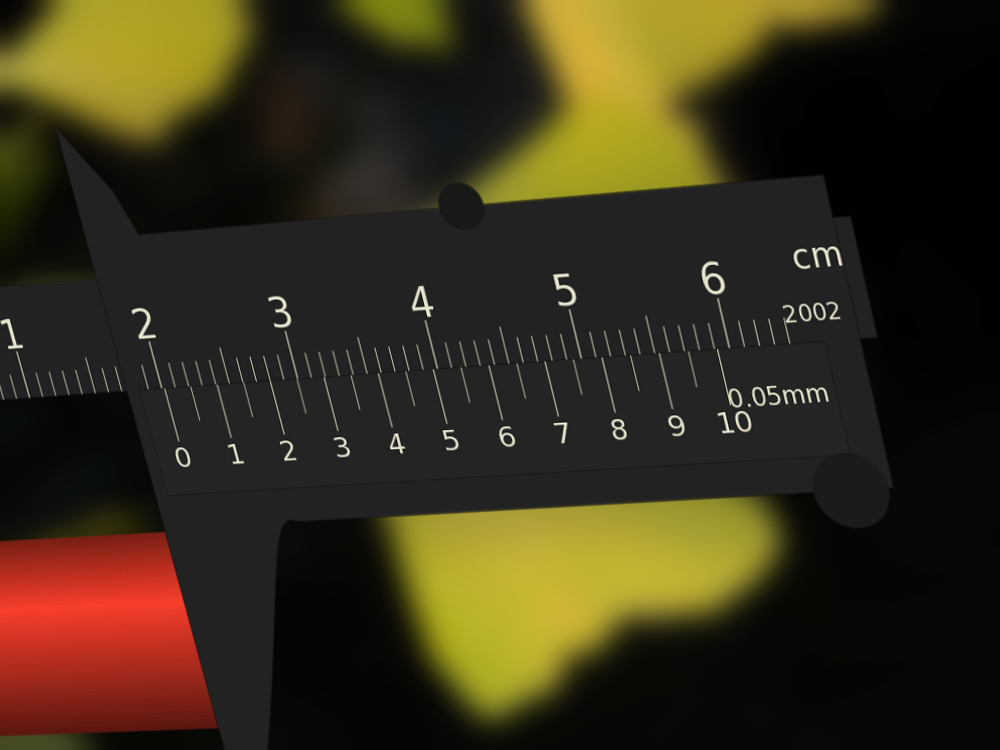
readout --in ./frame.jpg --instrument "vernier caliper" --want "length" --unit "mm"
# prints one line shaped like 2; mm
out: 20.2; mm
